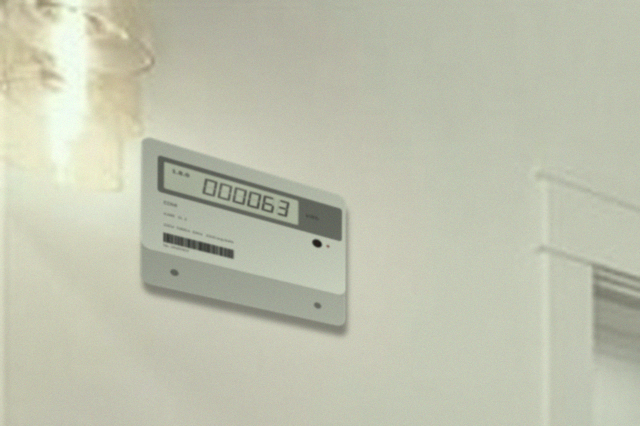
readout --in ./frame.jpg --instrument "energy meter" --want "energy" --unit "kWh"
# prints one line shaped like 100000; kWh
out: 63; kWh
